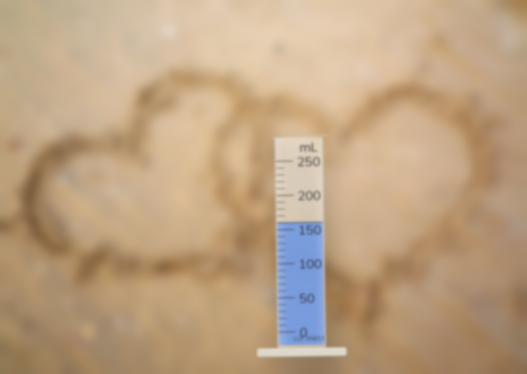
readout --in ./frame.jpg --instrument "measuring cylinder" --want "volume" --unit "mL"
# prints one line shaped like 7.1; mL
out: 160; mL
